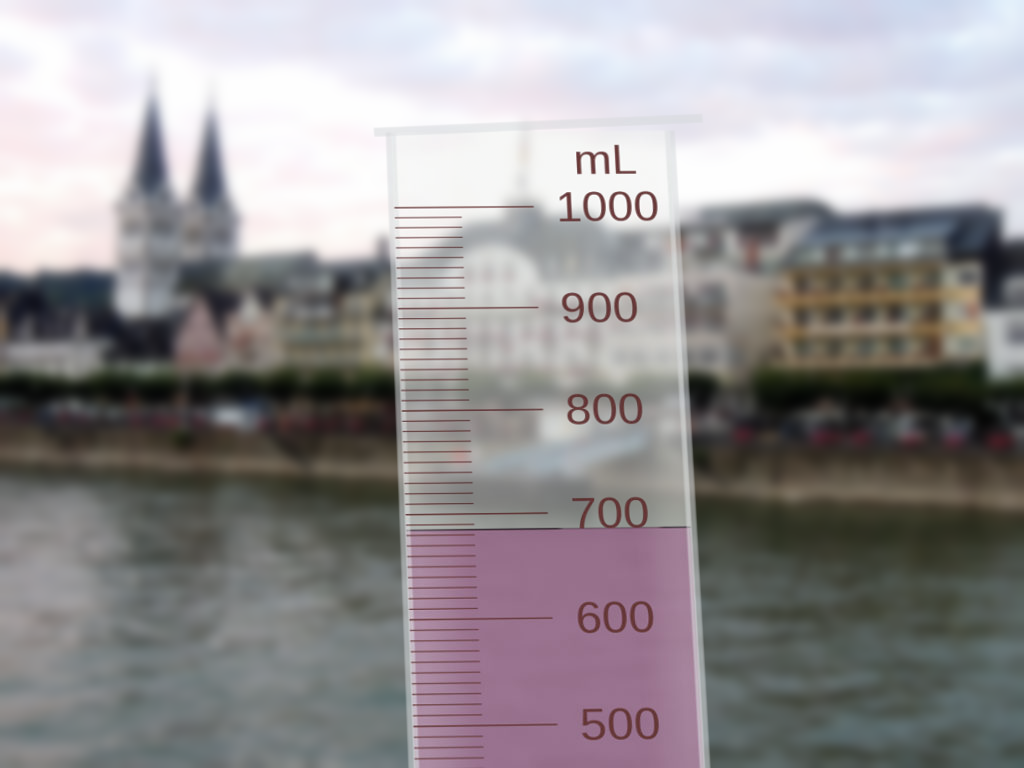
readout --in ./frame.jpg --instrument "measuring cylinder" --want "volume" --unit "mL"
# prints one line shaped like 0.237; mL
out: 685; mL
